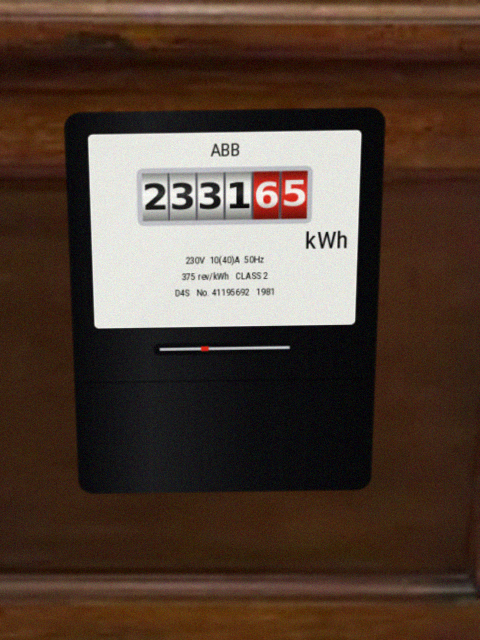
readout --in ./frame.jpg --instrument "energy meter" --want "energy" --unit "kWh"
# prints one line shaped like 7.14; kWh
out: 2331.65; kWh
